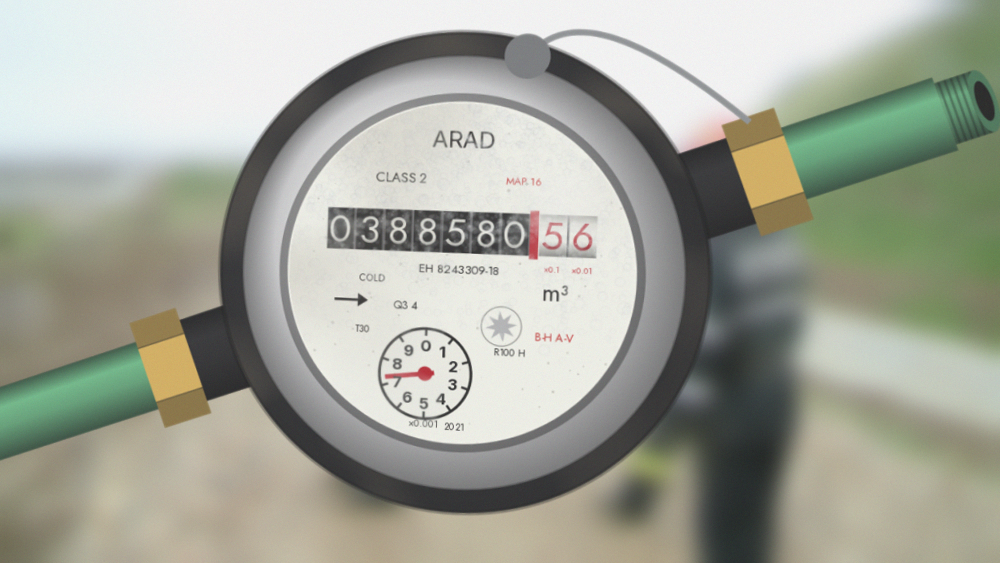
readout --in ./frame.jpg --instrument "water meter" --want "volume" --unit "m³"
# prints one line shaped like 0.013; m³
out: 388580.567; m³
